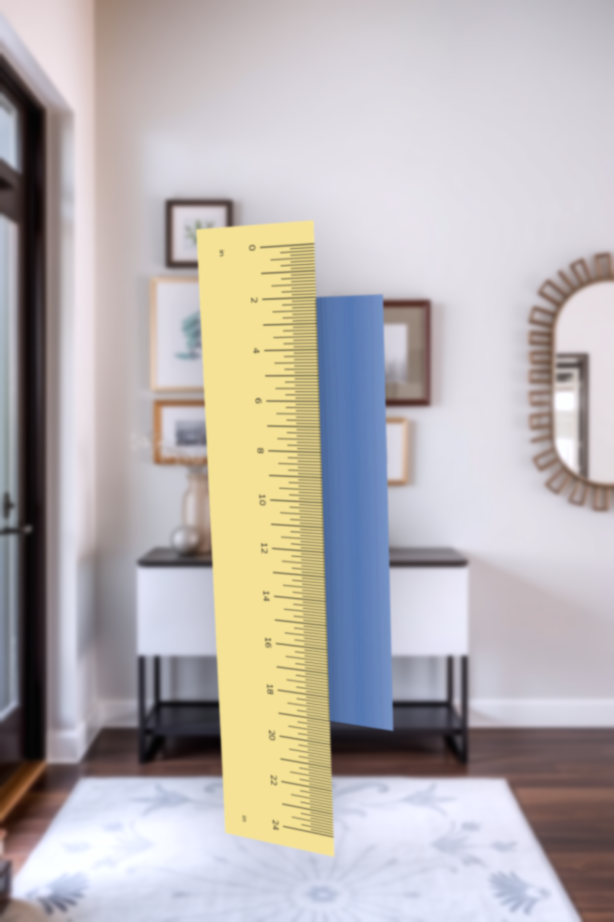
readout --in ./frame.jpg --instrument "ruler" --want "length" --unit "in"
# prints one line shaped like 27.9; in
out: 17; in
